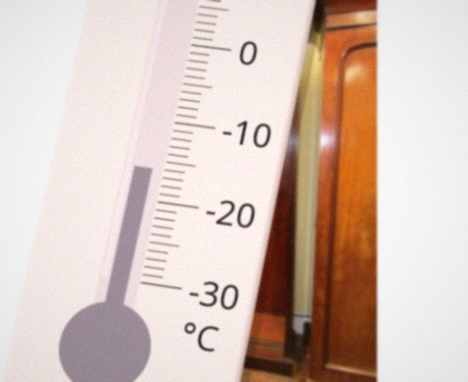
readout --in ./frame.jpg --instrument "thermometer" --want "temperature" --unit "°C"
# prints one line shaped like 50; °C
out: -16; °C
